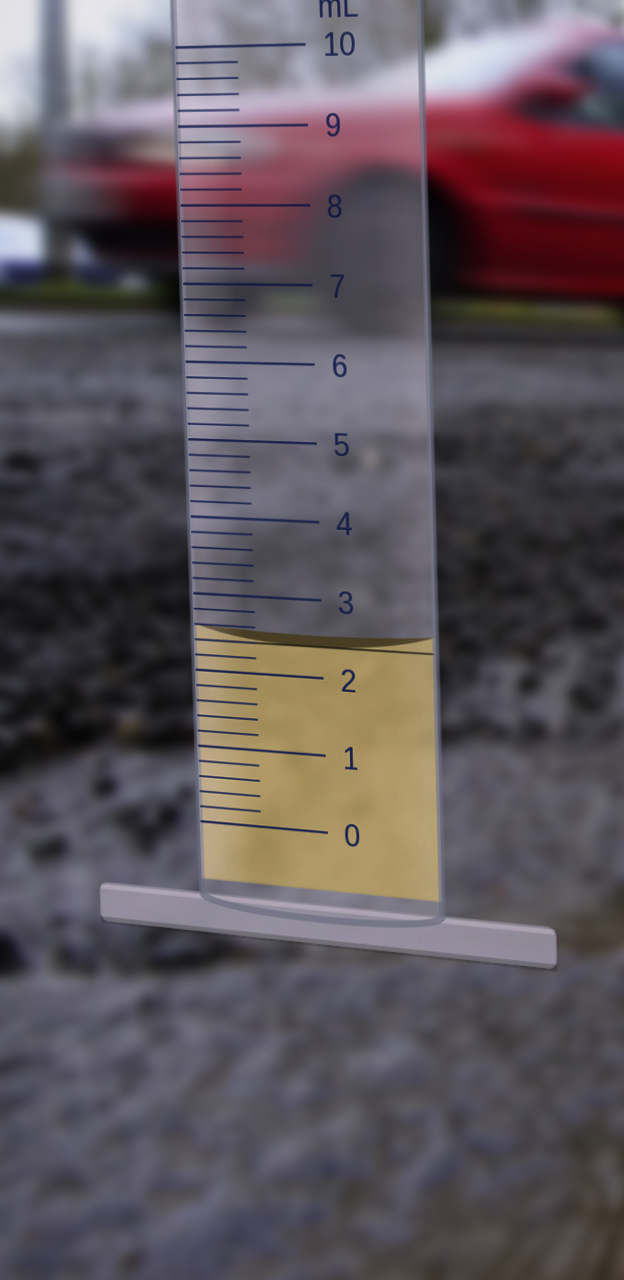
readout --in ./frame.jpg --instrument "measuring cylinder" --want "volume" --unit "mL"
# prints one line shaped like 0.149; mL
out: 2.4; mL
